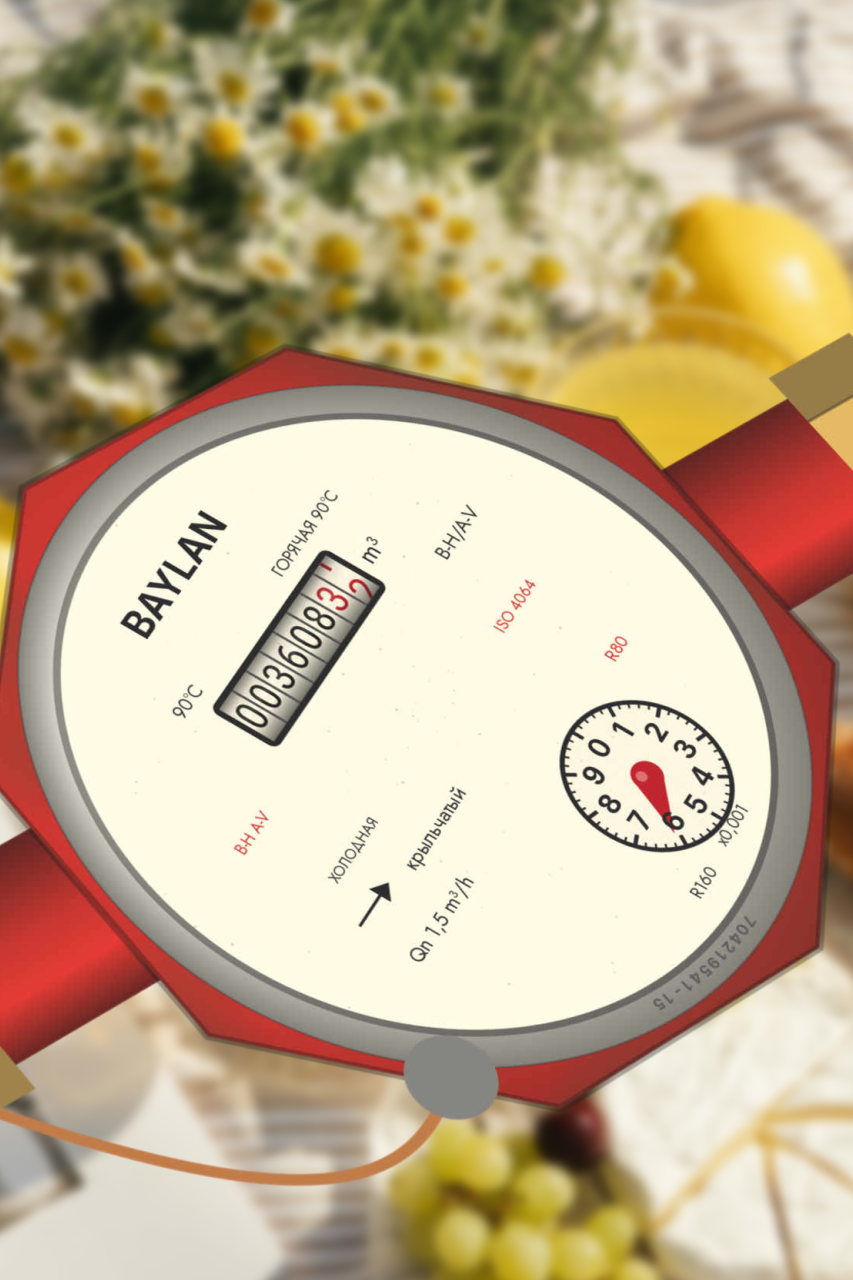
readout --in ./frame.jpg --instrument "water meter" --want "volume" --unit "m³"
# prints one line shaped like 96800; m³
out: 3608.316; m³
